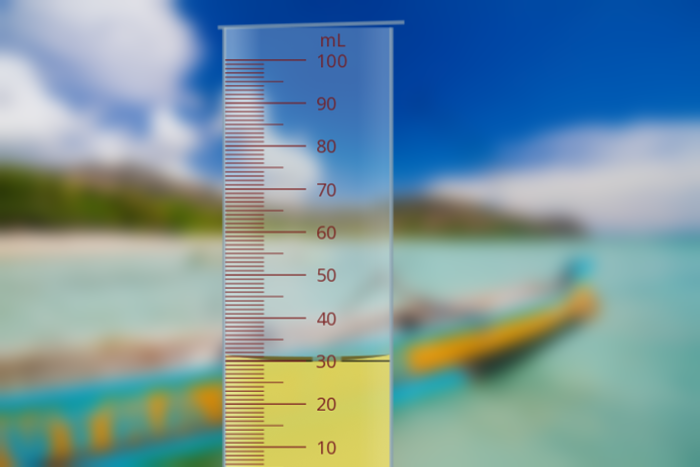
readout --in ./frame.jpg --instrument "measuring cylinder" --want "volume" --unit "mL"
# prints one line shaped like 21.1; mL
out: 30; mL
